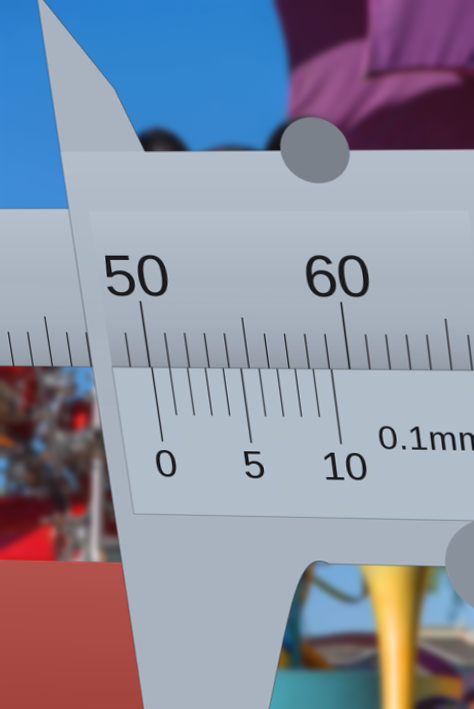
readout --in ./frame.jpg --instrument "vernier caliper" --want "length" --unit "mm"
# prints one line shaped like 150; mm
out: 50.1; mm
